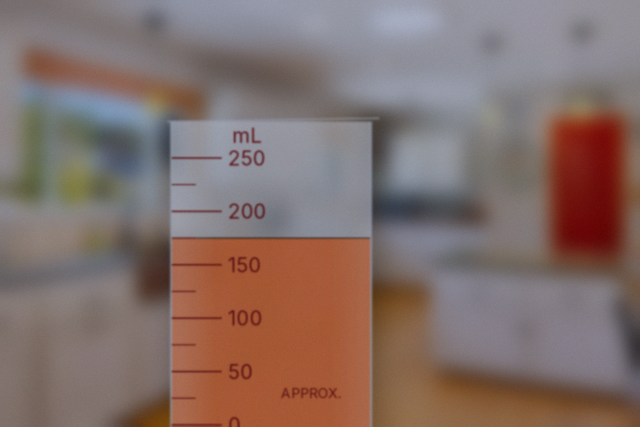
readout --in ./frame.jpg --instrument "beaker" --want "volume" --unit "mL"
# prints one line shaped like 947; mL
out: 175; mL
